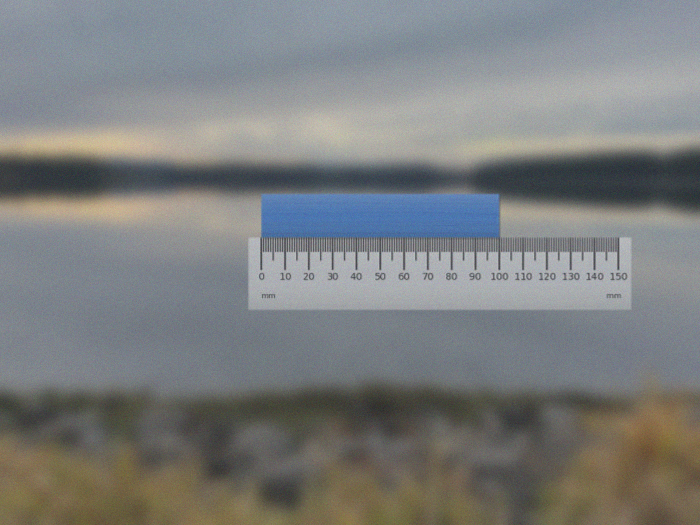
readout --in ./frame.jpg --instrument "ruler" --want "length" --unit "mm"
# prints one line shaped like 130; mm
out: 100; mm
